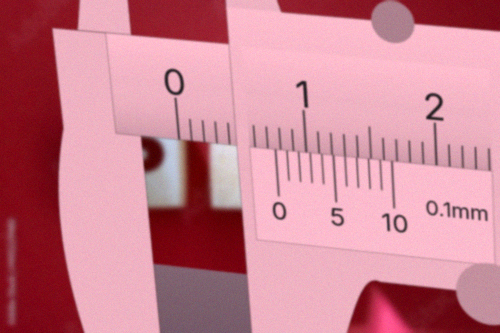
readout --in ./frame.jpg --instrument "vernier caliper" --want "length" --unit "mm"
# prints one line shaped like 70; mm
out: 7.6; mm
